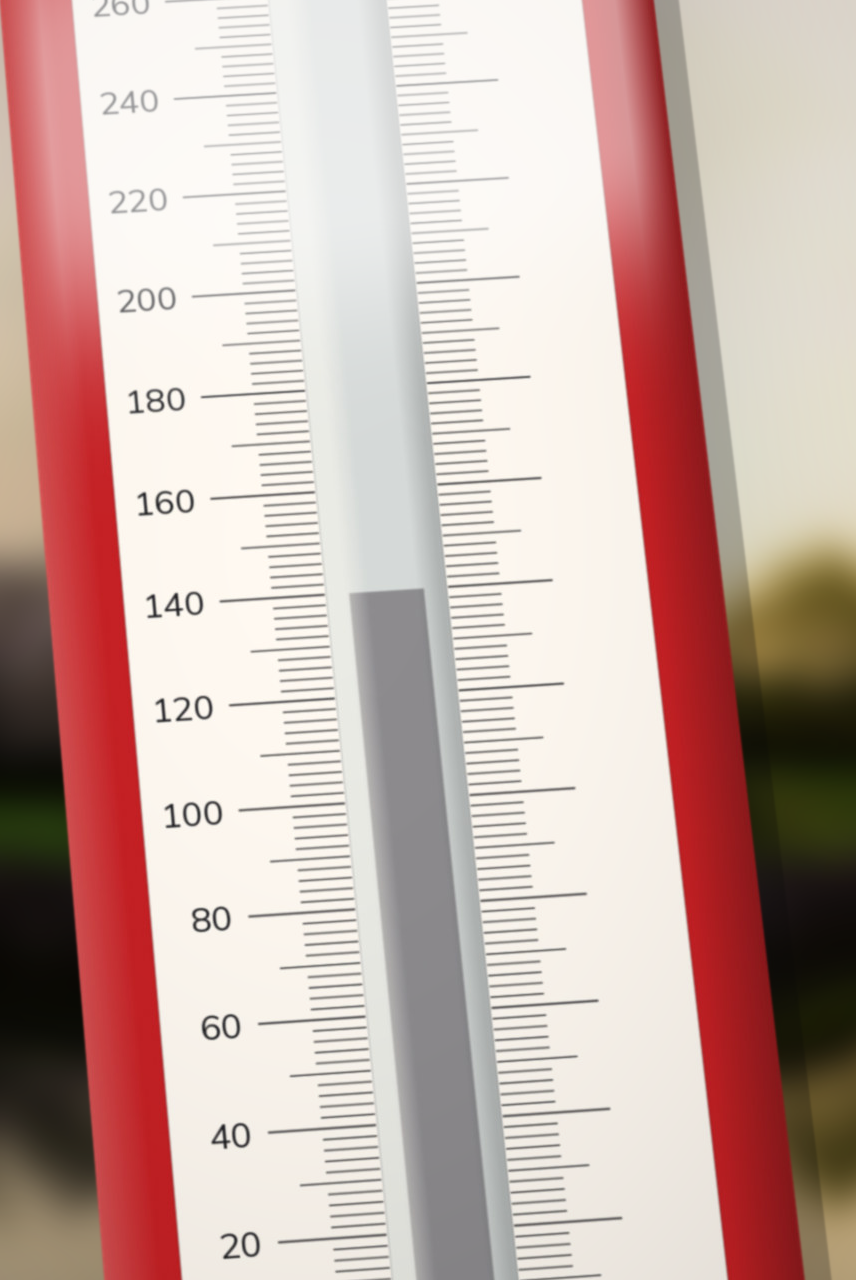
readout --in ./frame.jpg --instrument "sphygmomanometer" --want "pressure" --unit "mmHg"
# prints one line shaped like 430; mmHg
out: 140; mmHg
